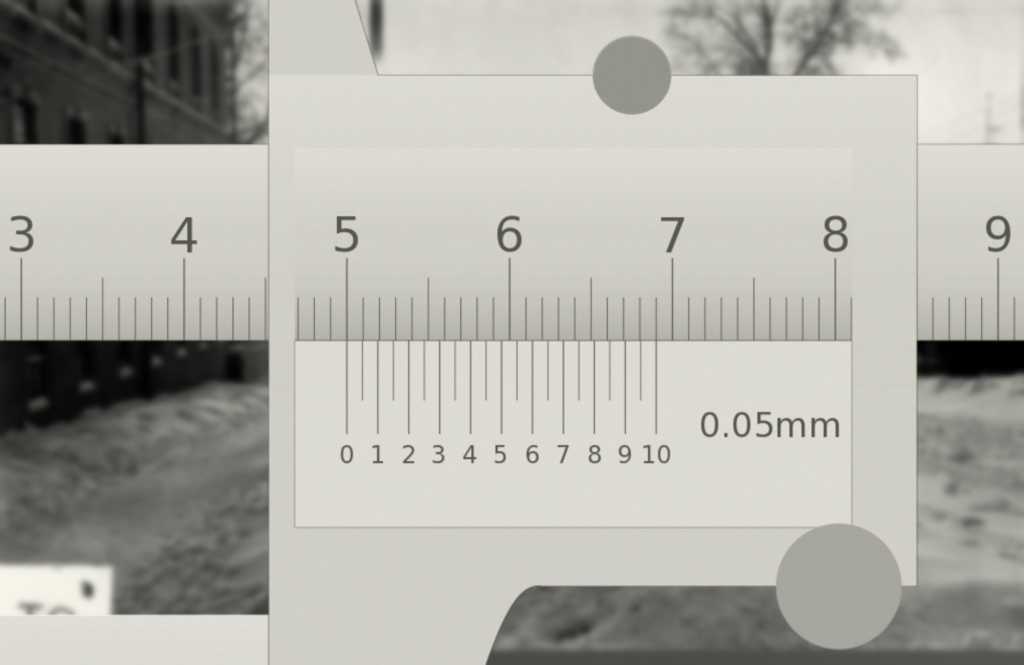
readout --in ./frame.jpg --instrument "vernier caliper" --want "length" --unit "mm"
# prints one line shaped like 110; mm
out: 50.0; mm
